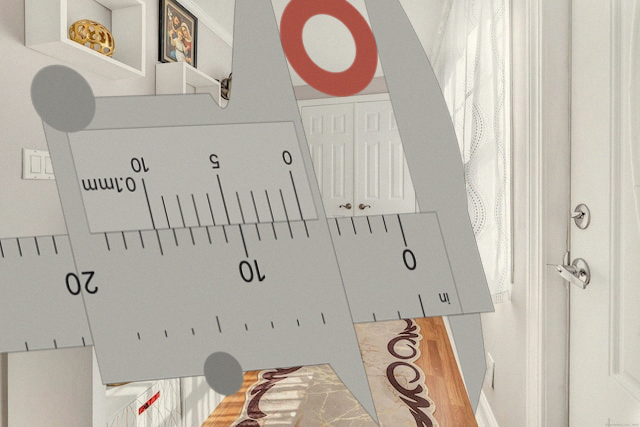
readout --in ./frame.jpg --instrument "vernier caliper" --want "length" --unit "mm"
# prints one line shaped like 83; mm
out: 6.1; mm
